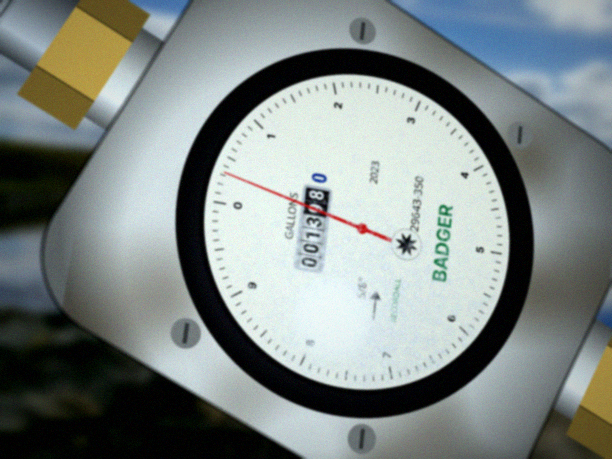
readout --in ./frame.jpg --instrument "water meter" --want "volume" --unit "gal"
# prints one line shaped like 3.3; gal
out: 13980.3; gal
